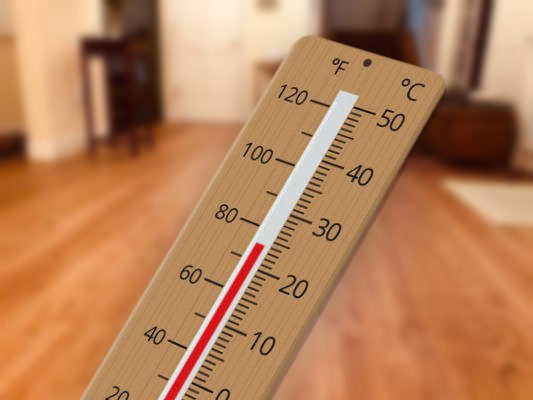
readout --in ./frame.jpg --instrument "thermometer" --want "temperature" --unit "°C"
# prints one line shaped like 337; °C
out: 24; °C
